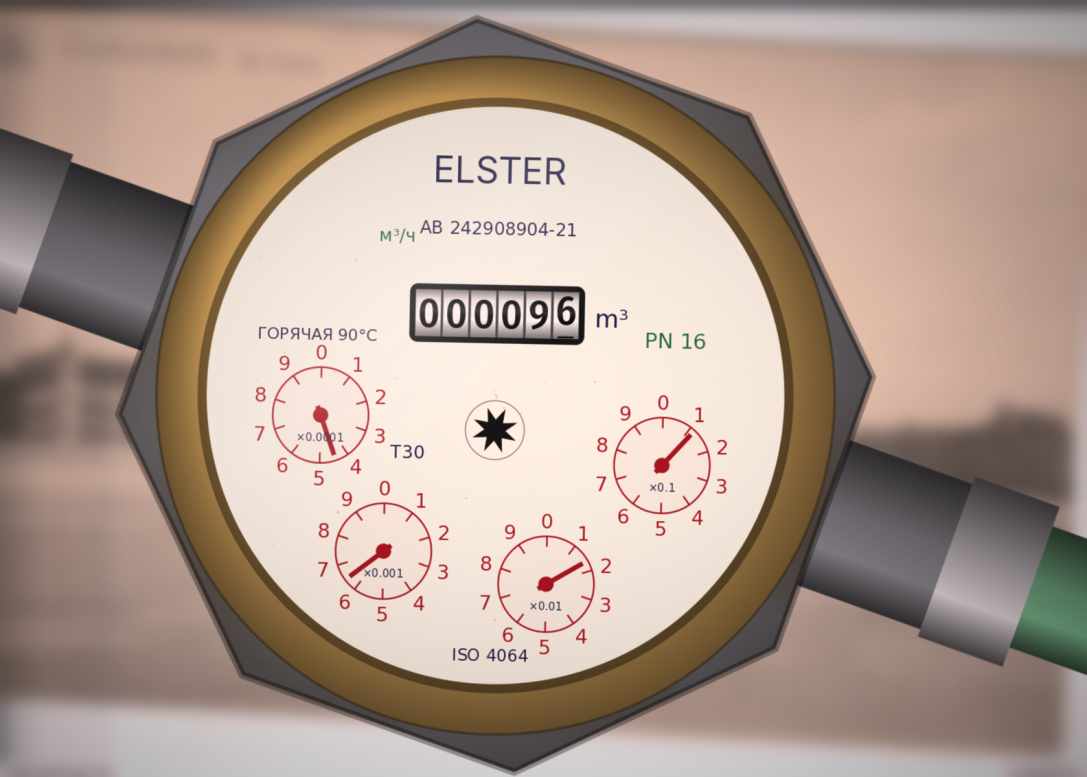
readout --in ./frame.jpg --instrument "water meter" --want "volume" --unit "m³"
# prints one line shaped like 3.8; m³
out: 96.1164; m³
